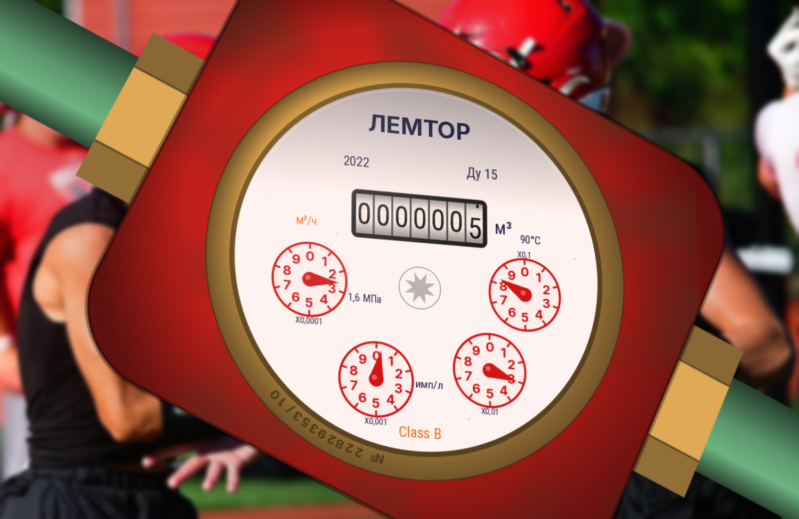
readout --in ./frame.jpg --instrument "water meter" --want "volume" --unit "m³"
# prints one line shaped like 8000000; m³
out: 4.8302; m³
